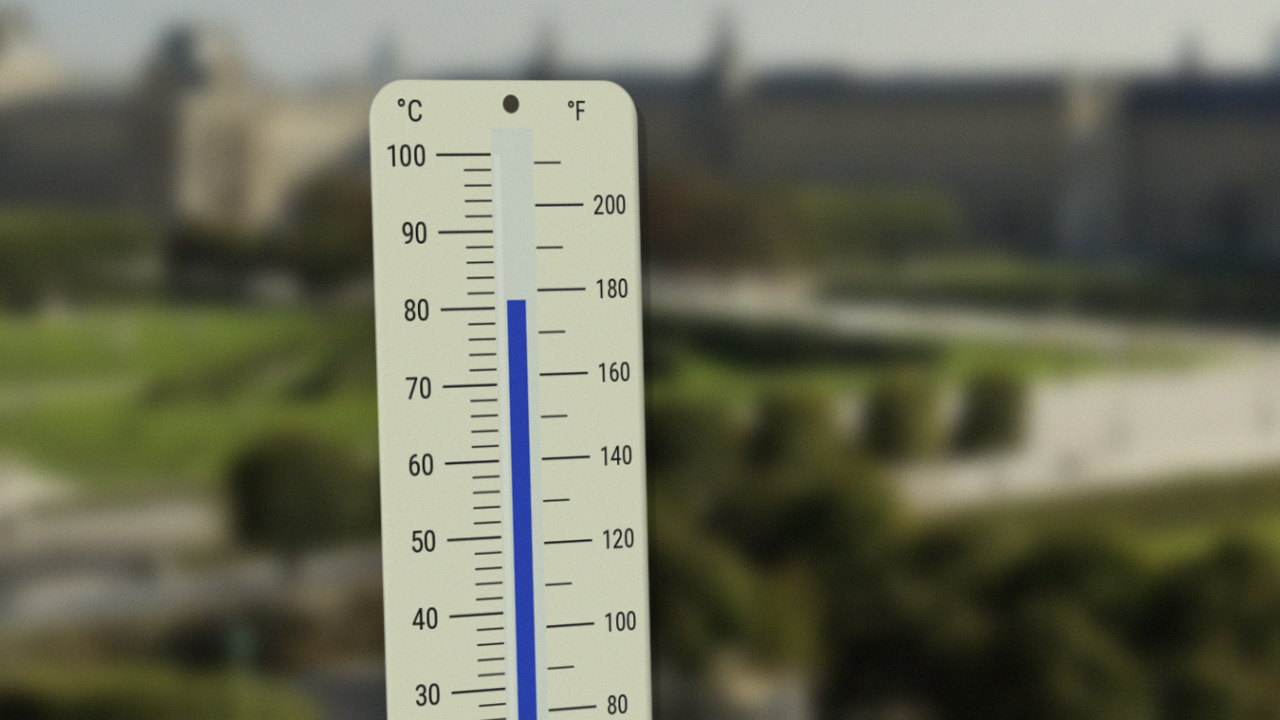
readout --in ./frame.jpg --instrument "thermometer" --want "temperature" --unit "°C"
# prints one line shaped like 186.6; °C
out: 81; °C
